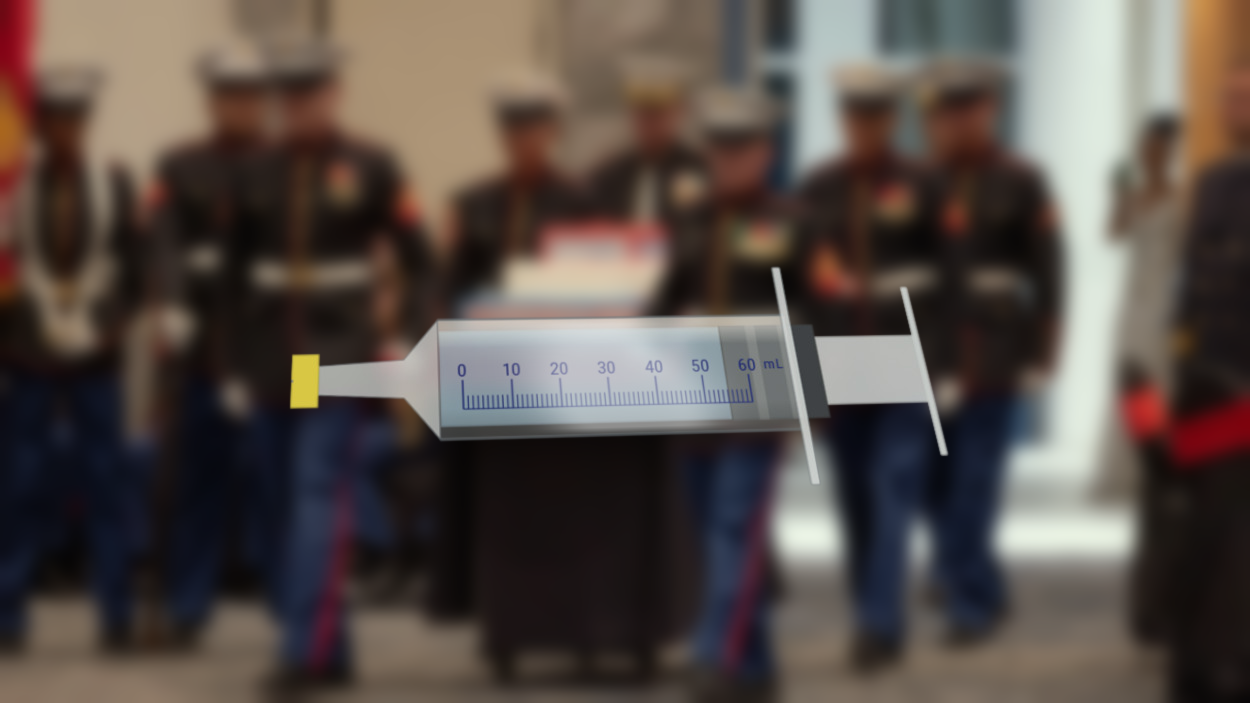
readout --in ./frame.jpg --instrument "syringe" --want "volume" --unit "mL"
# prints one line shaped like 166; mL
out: 55; mL
